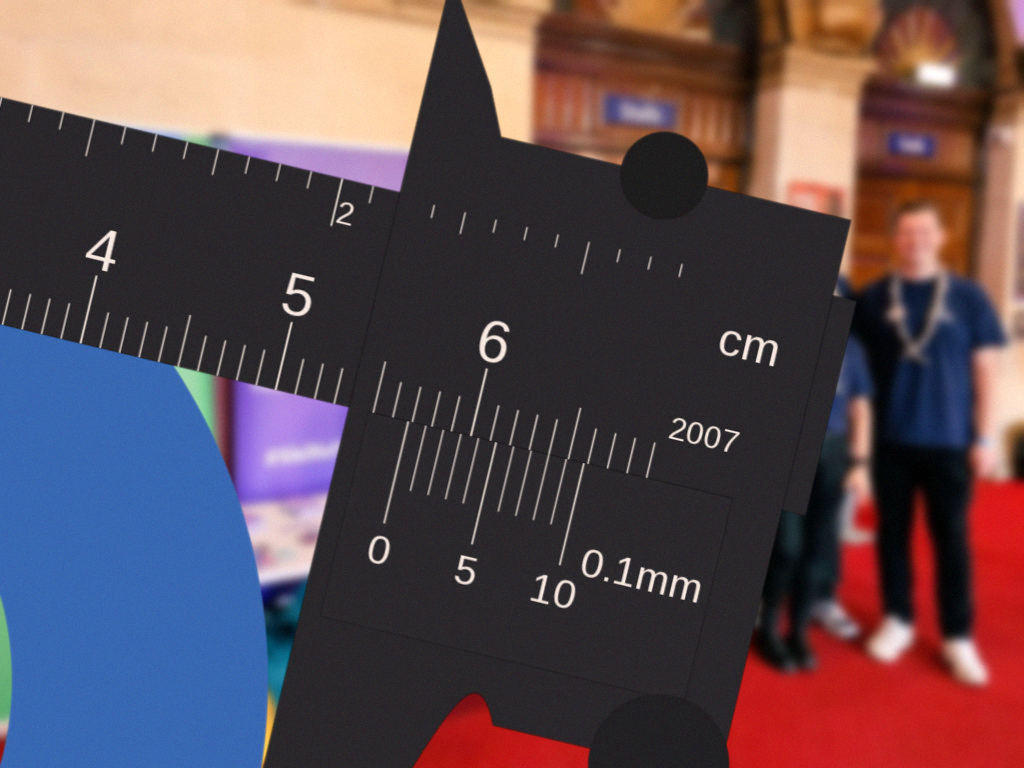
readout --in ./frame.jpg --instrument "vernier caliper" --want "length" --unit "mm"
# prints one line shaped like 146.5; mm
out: 56.8; mm
